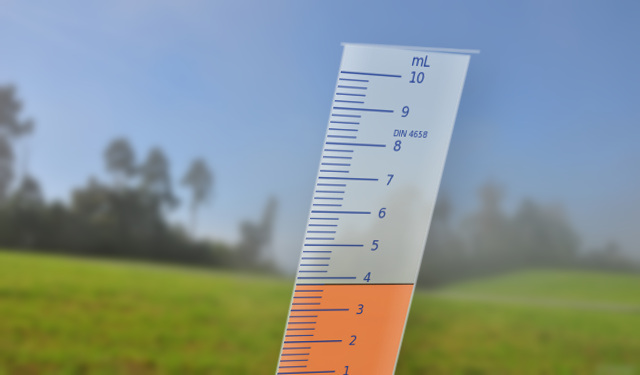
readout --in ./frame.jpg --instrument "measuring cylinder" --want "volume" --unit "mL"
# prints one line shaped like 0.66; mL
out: 3.8; mL
